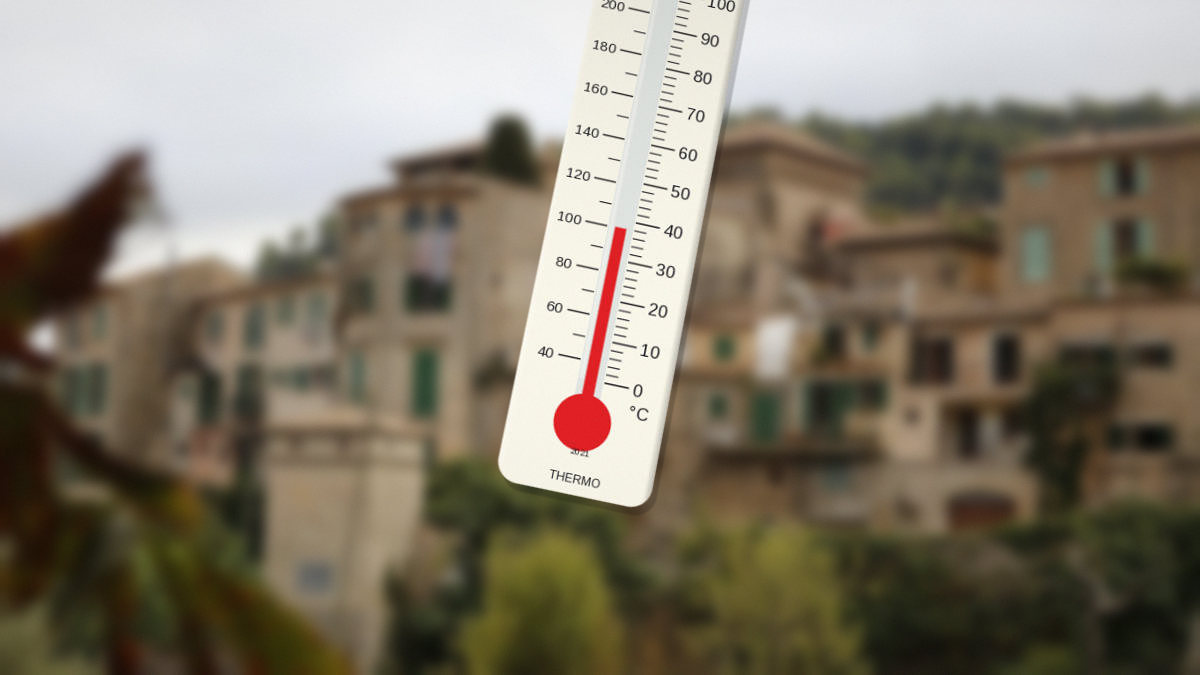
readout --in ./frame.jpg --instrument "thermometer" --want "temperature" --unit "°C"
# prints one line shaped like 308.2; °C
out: 38; °C
